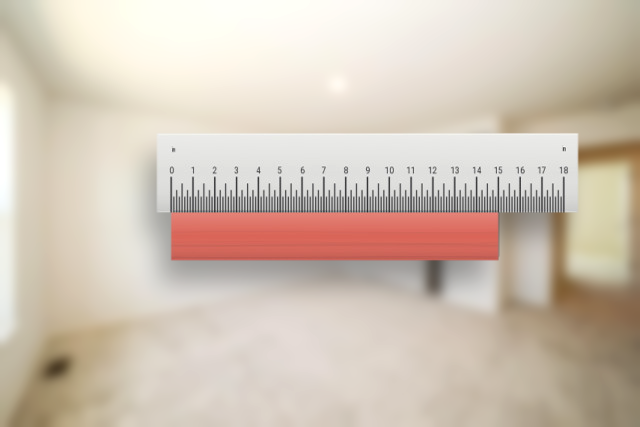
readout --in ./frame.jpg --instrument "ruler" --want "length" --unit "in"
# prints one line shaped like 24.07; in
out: 15; in
